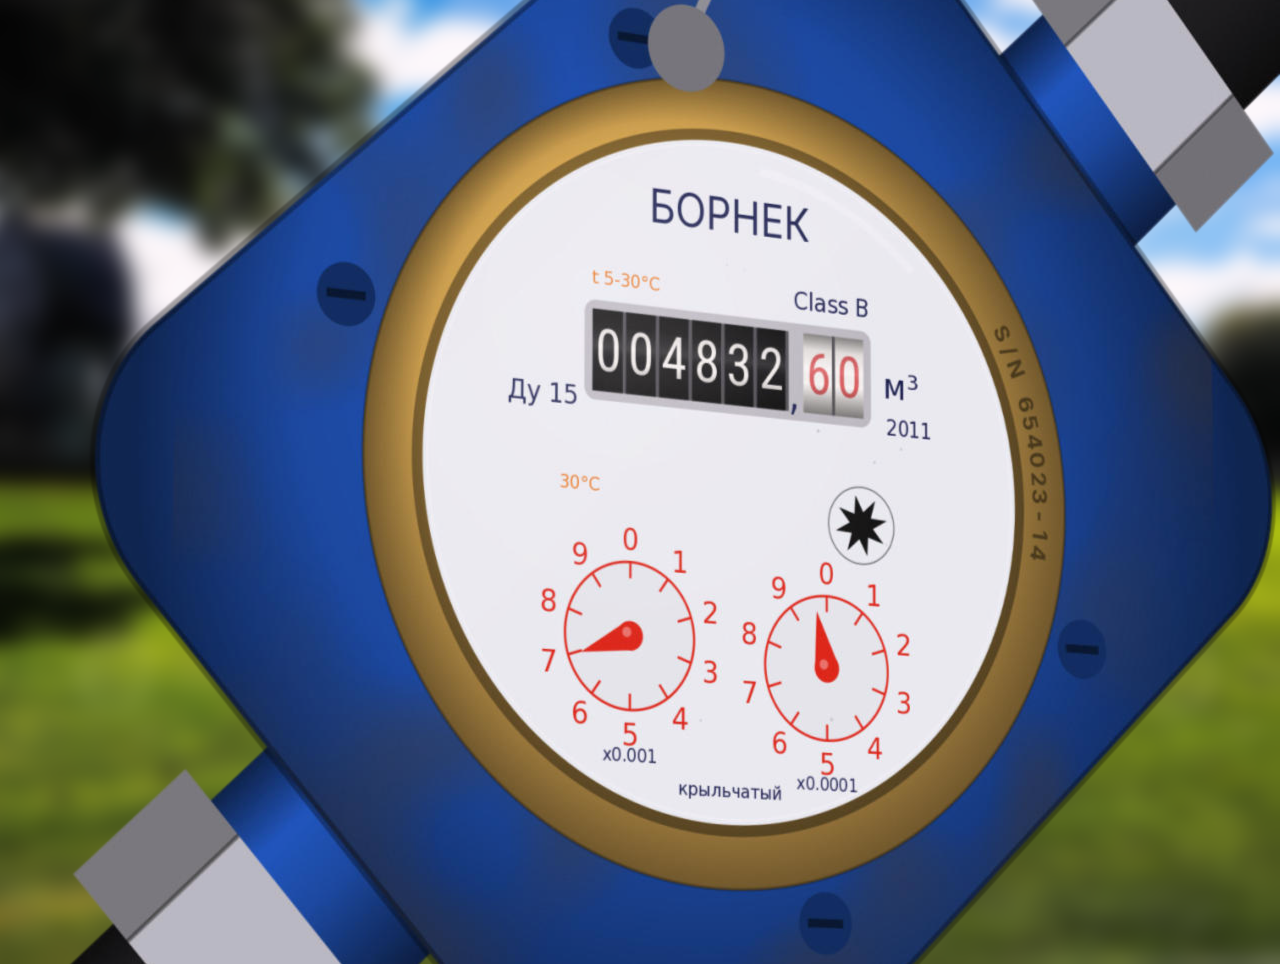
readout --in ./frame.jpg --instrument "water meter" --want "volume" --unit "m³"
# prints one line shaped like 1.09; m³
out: 4832.6069; m³
